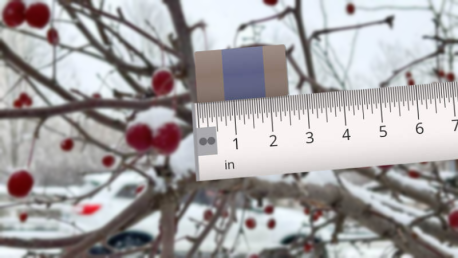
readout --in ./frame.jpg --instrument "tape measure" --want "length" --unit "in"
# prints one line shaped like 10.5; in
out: 2.5; in
